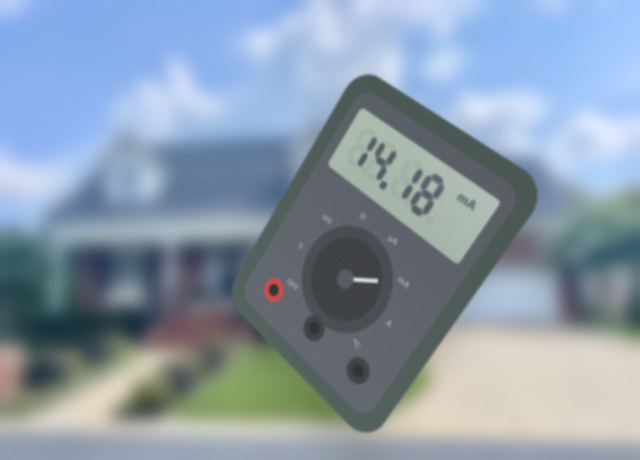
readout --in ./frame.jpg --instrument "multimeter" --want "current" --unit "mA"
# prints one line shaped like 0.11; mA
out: 14.18; mA
